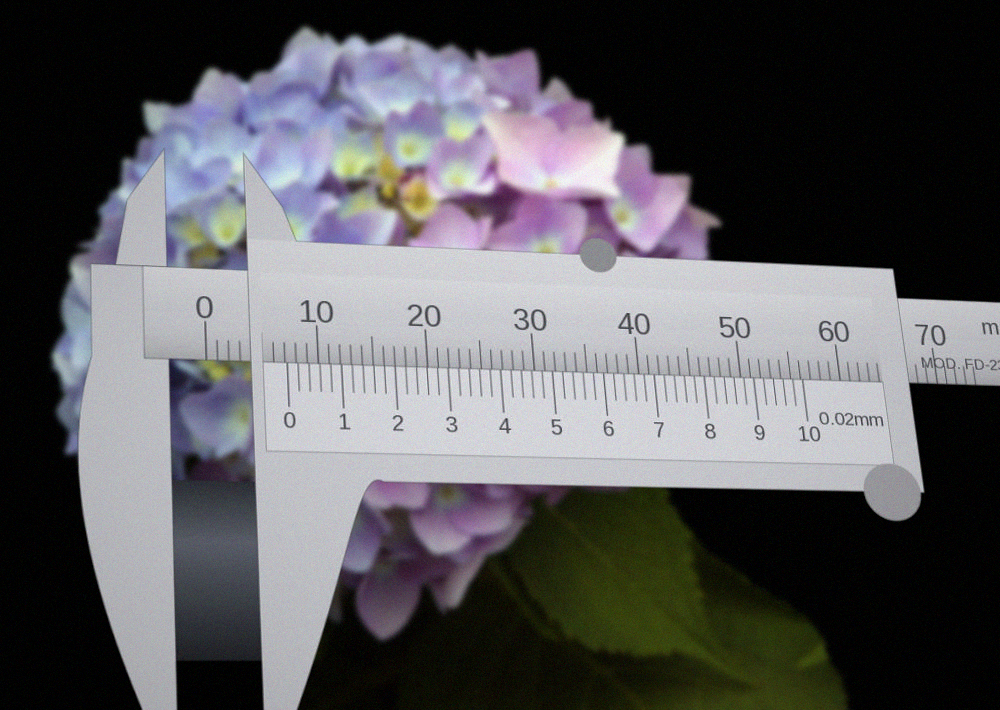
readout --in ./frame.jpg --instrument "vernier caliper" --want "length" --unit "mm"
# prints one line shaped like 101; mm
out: 7.2; mm
